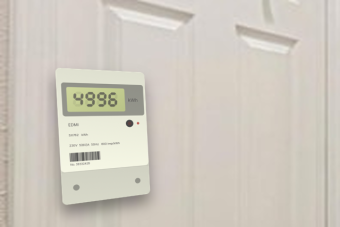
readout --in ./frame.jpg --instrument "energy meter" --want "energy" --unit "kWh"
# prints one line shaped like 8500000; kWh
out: 4996; kWh
